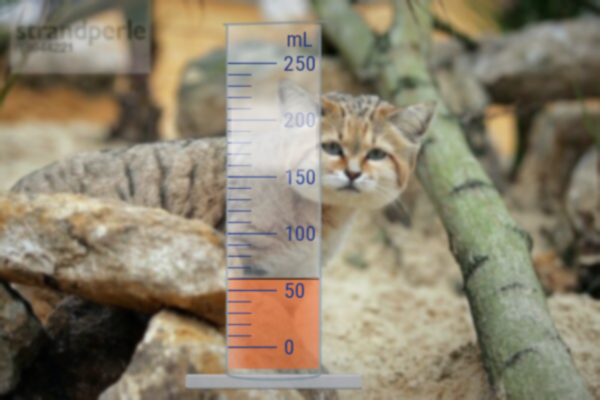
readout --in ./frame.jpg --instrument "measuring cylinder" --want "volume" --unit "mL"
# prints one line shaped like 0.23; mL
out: 60; mL
